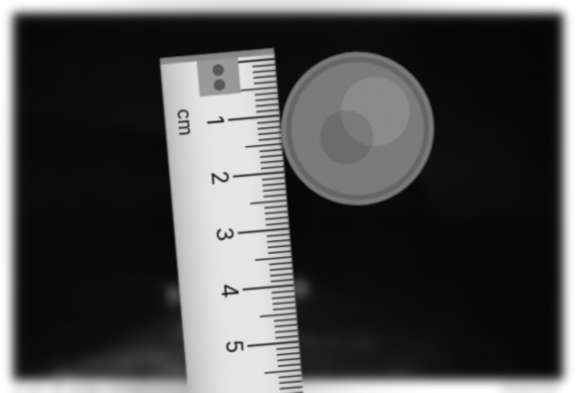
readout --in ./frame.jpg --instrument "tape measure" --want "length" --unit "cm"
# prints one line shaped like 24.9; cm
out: 2.7; cm
